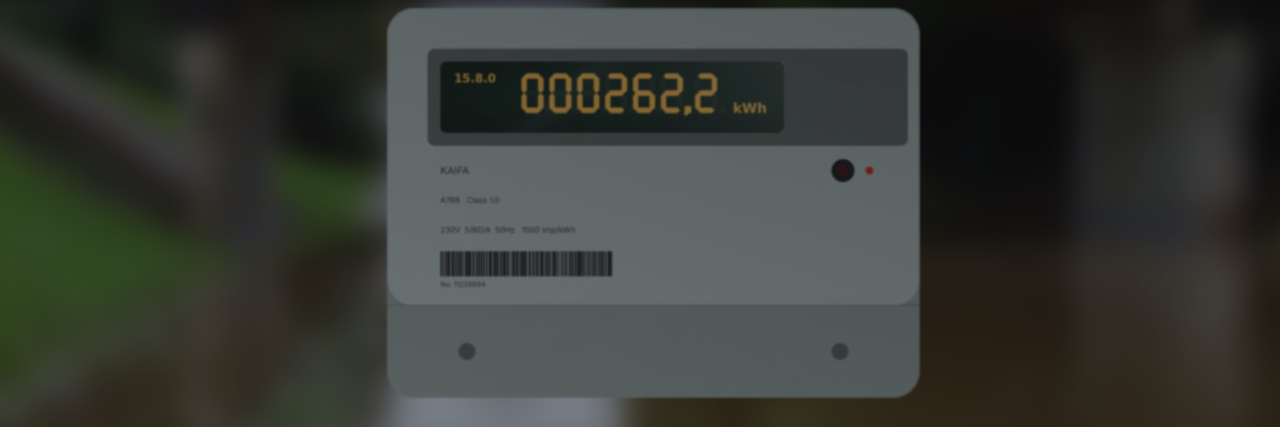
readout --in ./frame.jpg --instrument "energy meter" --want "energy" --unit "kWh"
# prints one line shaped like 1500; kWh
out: 262.2; kWh
